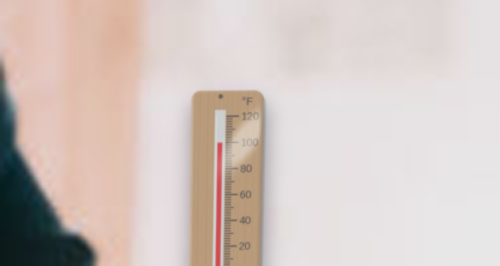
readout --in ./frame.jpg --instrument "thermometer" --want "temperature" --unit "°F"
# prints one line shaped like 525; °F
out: 100; °F
